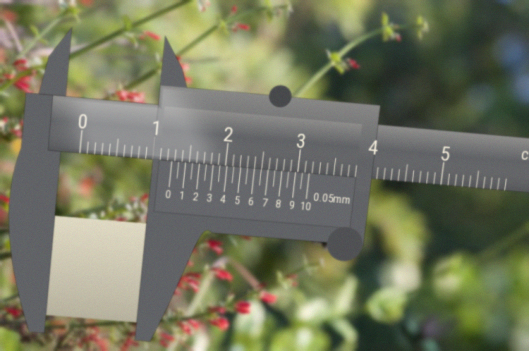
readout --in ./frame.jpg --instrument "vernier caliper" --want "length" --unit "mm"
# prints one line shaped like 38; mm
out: 12.6; mm
